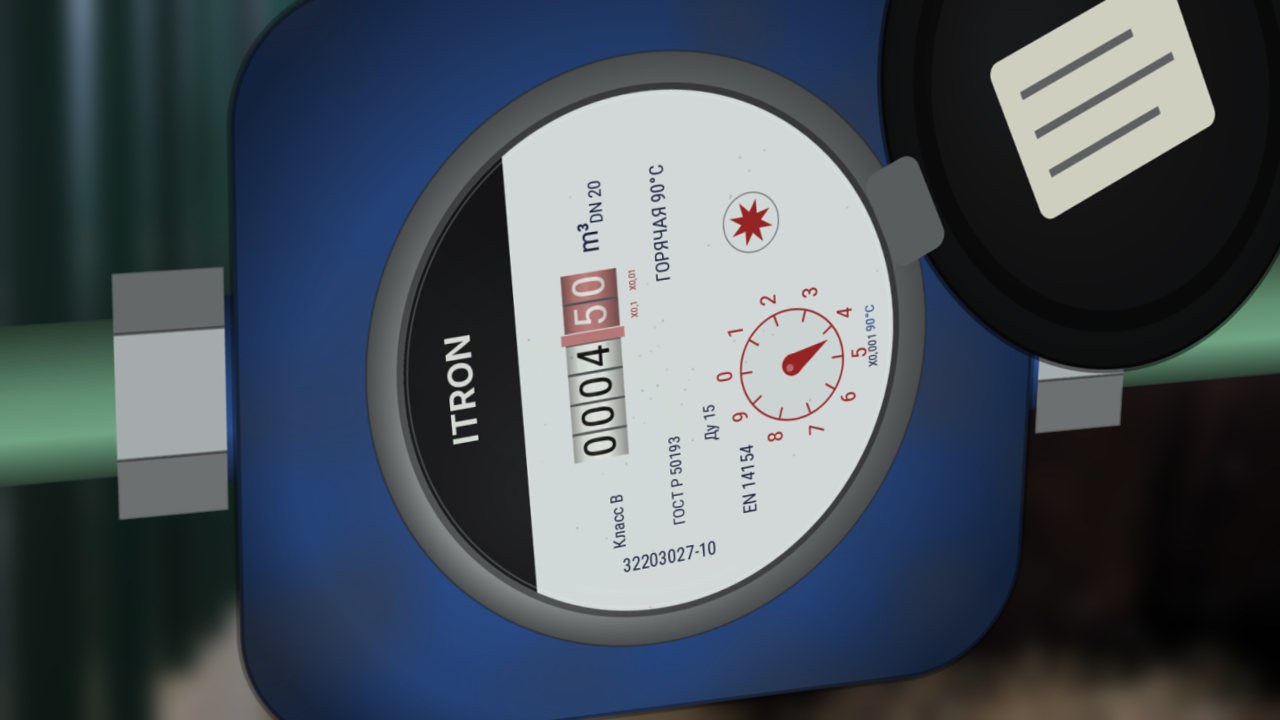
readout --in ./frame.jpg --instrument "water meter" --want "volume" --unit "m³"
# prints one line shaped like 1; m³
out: 4.504; m³
